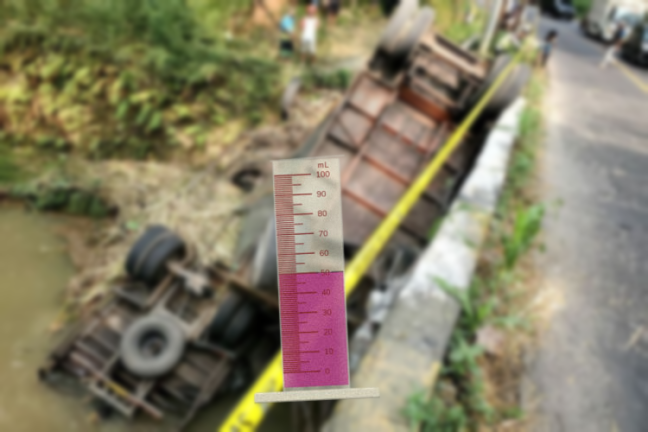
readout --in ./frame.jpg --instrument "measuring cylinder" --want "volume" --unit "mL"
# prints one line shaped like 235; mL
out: 50; mL
